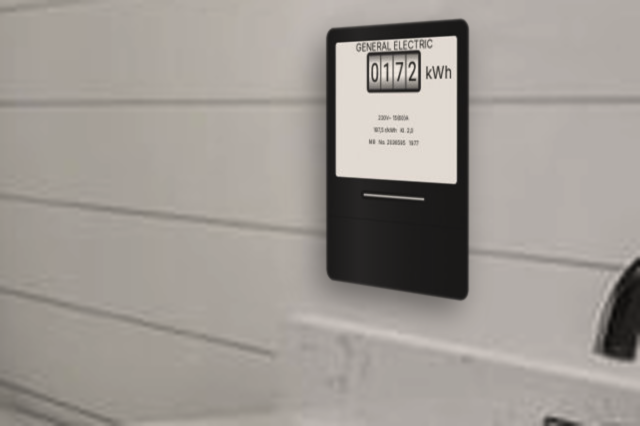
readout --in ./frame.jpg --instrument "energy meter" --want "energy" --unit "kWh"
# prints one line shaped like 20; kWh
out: 172; kWh
